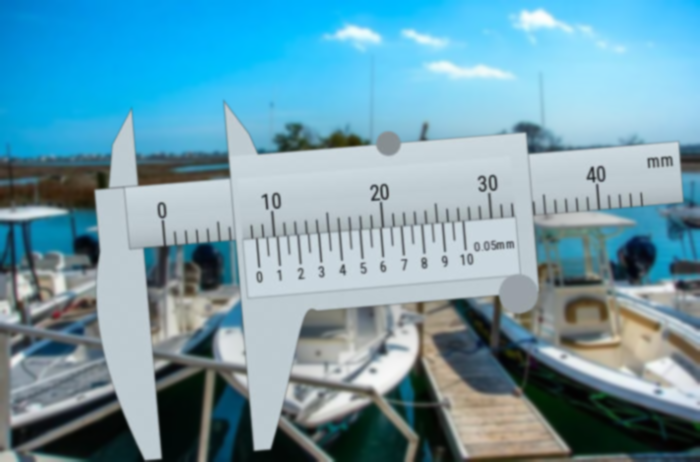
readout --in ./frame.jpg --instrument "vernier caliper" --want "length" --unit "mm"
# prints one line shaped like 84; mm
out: 8.4; mm
